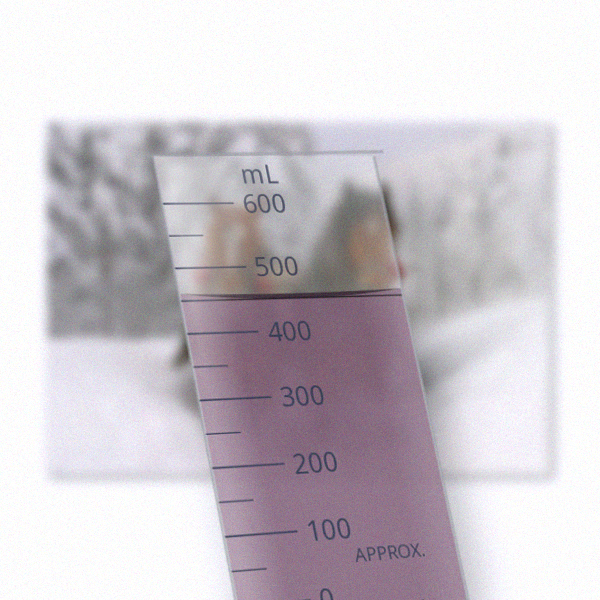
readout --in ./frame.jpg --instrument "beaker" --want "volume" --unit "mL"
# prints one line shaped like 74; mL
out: 450; mL
